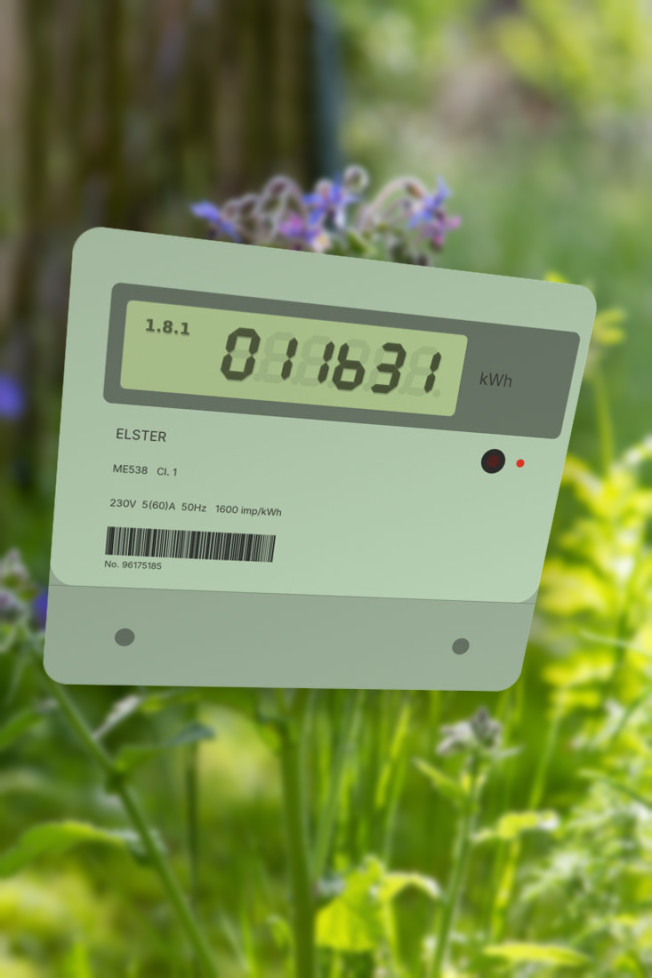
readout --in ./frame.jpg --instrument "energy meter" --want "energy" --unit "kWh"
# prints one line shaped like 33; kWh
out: 11631; kWh
